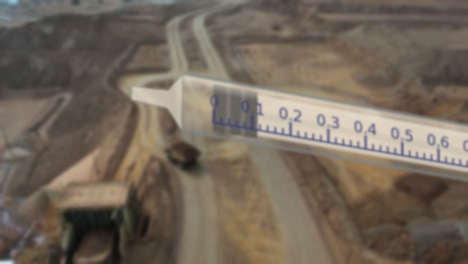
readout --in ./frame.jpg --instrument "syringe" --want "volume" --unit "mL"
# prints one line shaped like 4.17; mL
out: 0; mL
